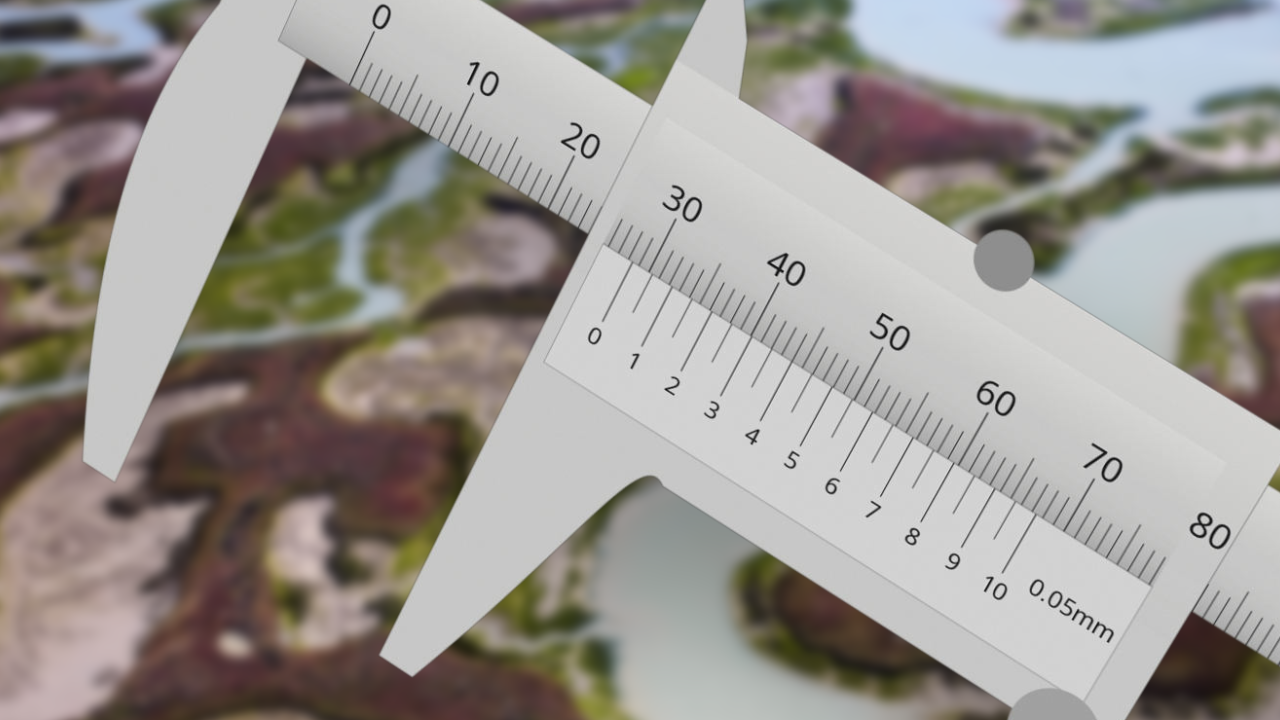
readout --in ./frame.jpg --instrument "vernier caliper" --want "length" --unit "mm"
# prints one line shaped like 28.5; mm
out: 28.4; mm
